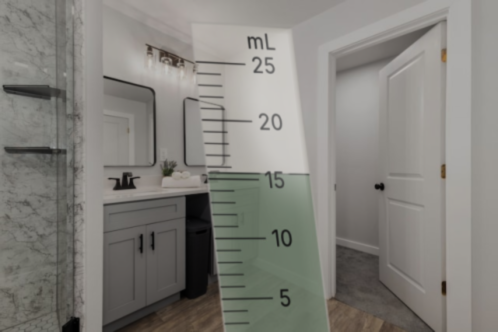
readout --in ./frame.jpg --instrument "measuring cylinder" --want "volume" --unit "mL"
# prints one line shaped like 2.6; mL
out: 15.5; mL
